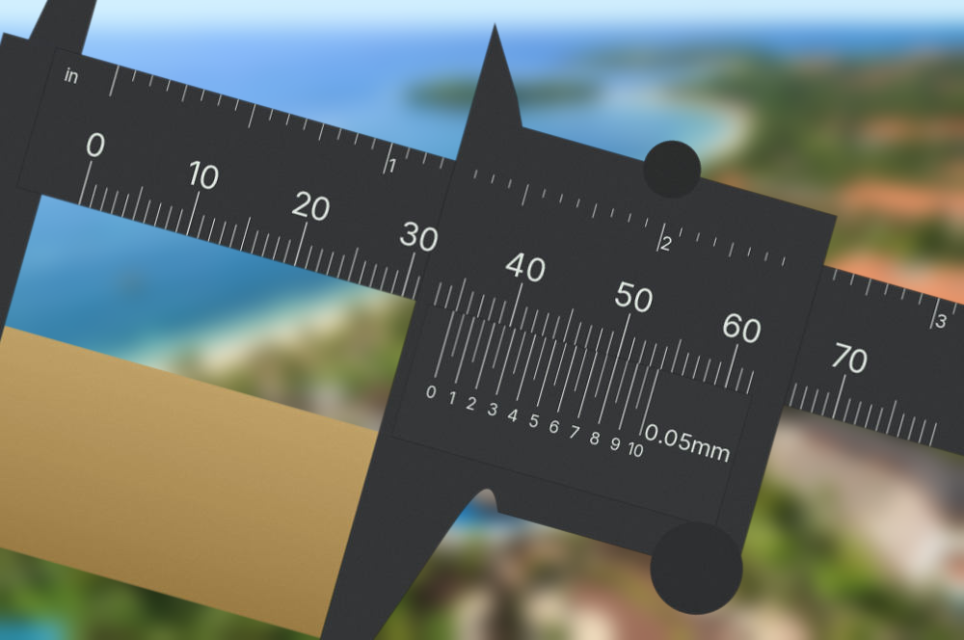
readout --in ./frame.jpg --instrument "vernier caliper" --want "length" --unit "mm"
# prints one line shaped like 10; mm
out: 34.8; mm
